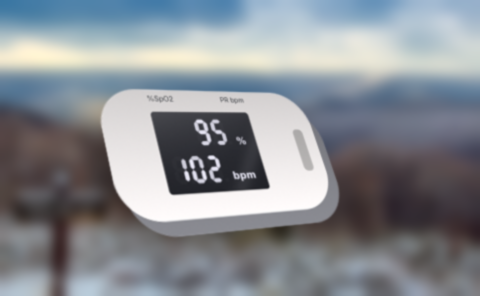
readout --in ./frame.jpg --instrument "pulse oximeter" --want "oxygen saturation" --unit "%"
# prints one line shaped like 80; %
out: 95; %
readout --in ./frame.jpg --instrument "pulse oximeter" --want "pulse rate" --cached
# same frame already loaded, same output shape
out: 102; bpm
